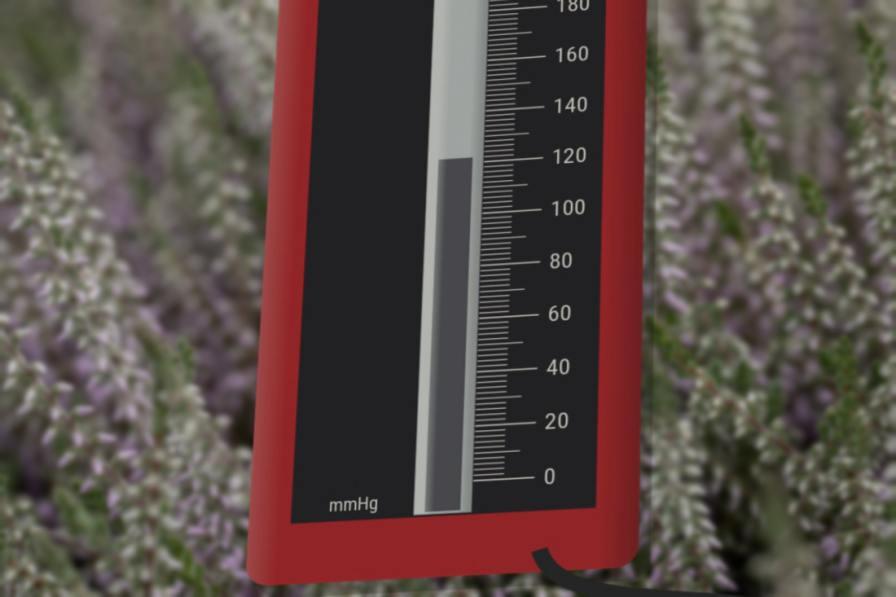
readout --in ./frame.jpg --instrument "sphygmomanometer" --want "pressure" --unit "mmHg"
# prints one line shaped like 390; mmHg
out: 122; mmHg
